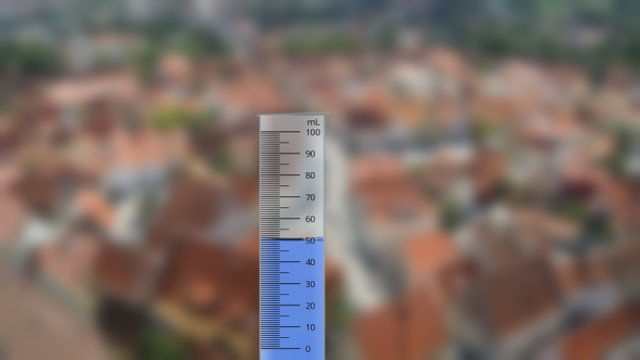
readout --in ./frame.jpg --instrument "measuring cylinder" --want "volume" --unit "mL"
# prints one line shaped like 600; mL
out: 50; mL
